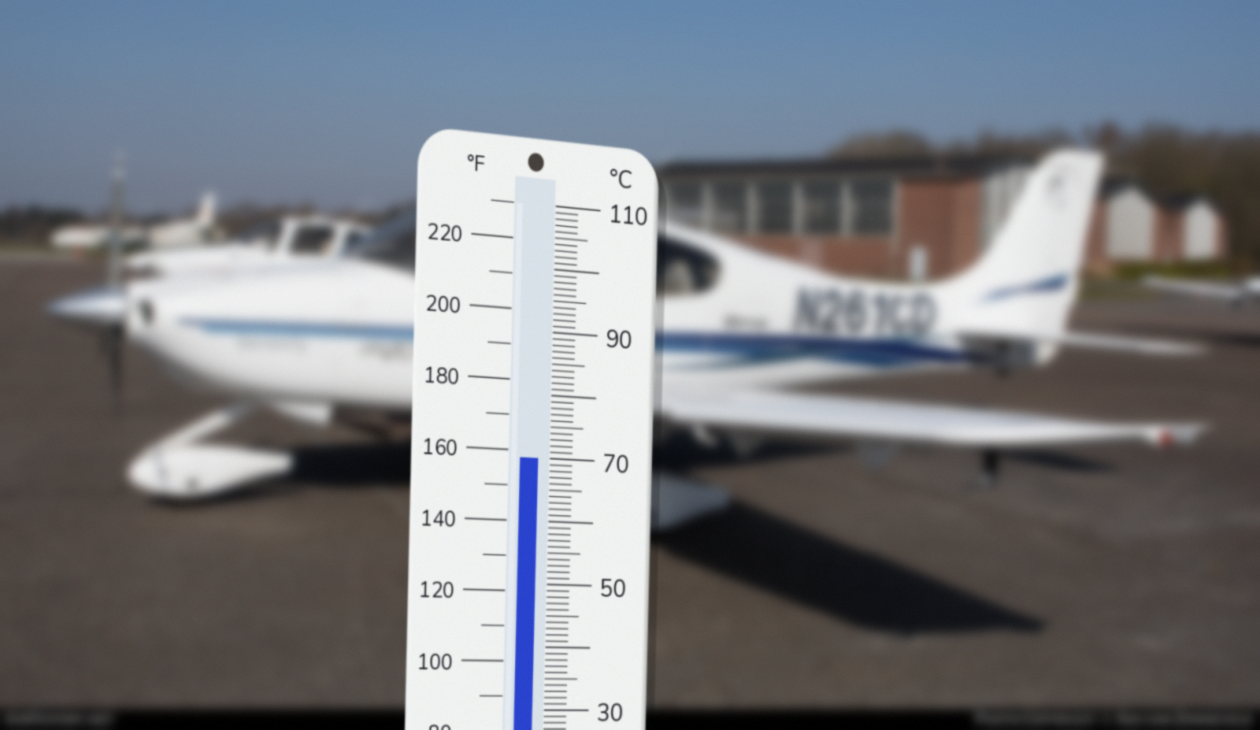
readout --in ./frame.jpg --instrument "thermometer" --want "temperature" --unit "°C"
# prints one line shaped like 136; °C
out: 70; °C
